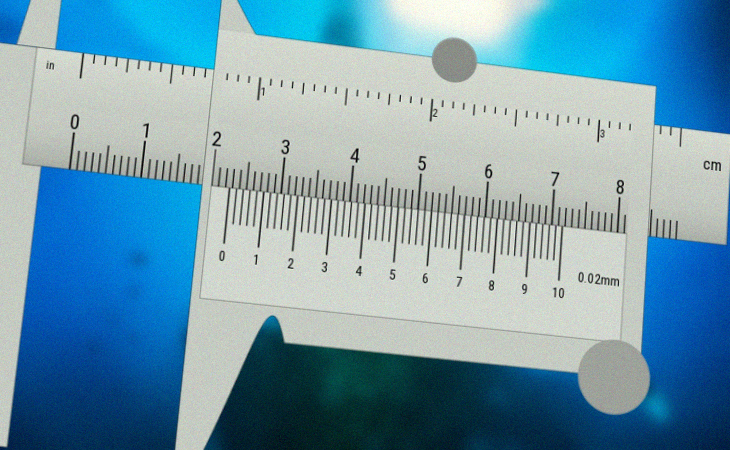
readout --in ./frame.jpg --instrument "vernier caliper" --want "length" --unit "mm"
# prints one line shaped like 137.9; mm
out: 22.6; mm
